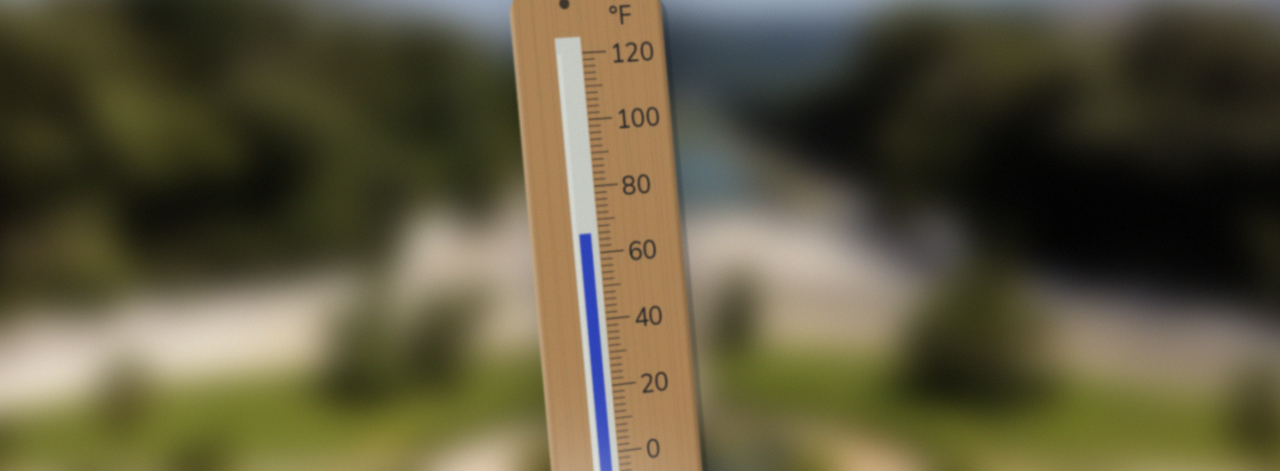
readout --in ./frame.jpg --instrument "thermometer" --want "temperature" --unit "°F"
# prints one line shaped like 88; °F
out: 66; °F
